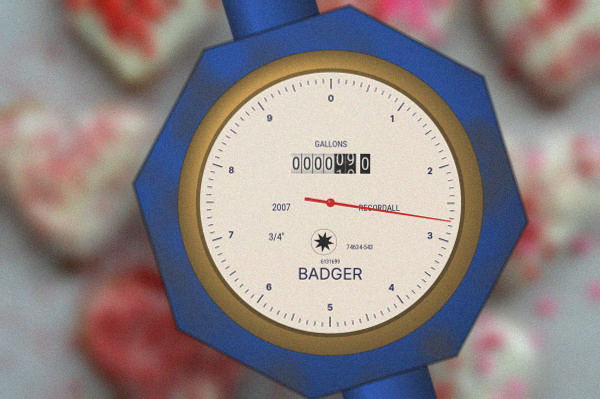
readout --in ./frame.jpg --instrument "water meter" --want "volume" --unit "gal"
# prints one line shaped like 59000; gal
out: 92.7; gal
